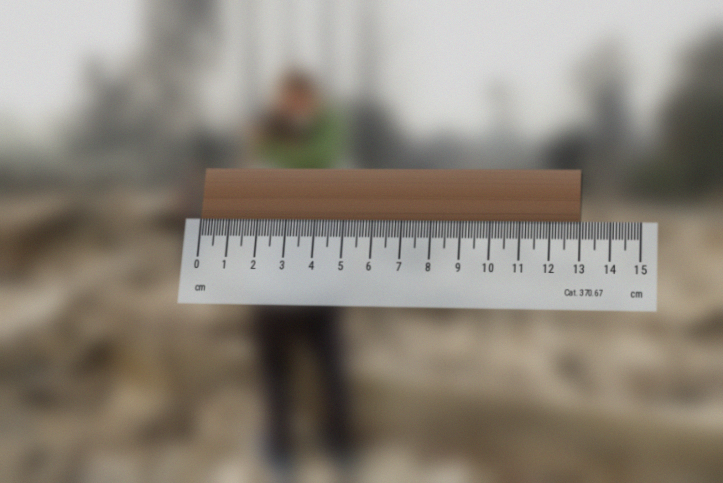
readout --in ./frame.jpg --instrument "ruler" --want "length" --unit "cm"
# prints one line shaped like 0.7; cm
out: 13; cm
